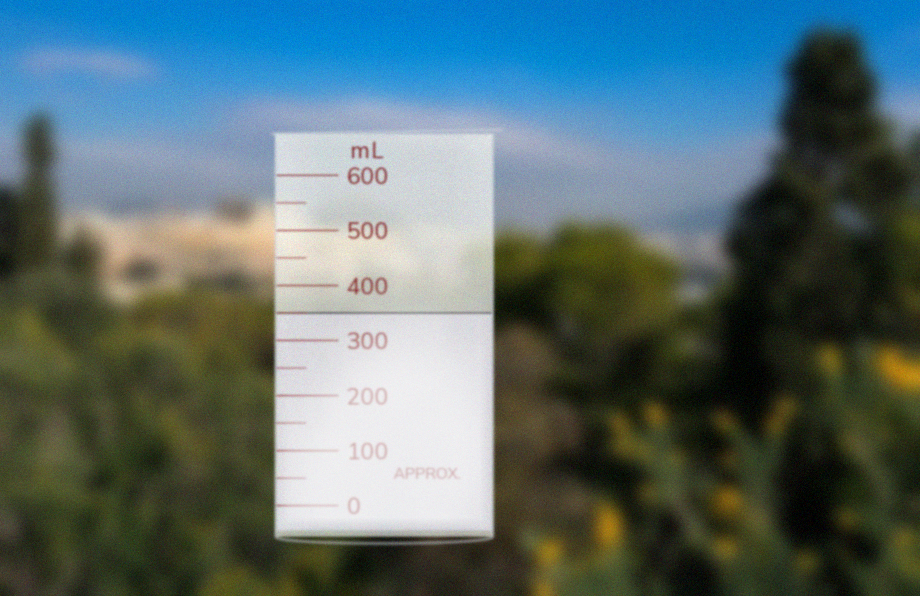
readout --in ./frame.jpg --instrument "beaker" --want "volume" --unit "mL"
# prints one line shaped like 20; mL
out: 350; mL
